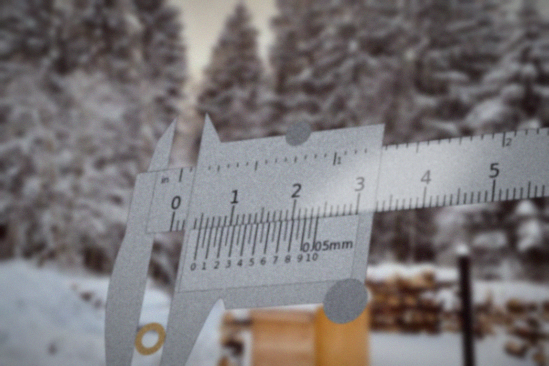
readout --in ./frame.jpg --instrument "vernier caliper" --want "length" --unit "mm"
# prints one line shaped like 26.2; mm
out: 5.0; mm
